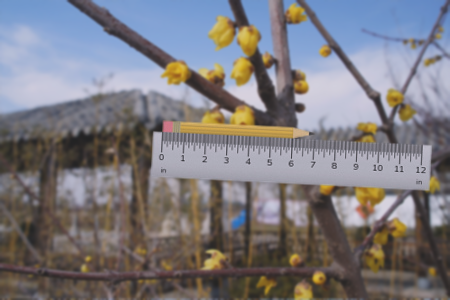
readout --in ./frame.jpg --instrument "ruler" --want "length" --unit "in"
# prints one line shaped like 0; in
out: 7; in
